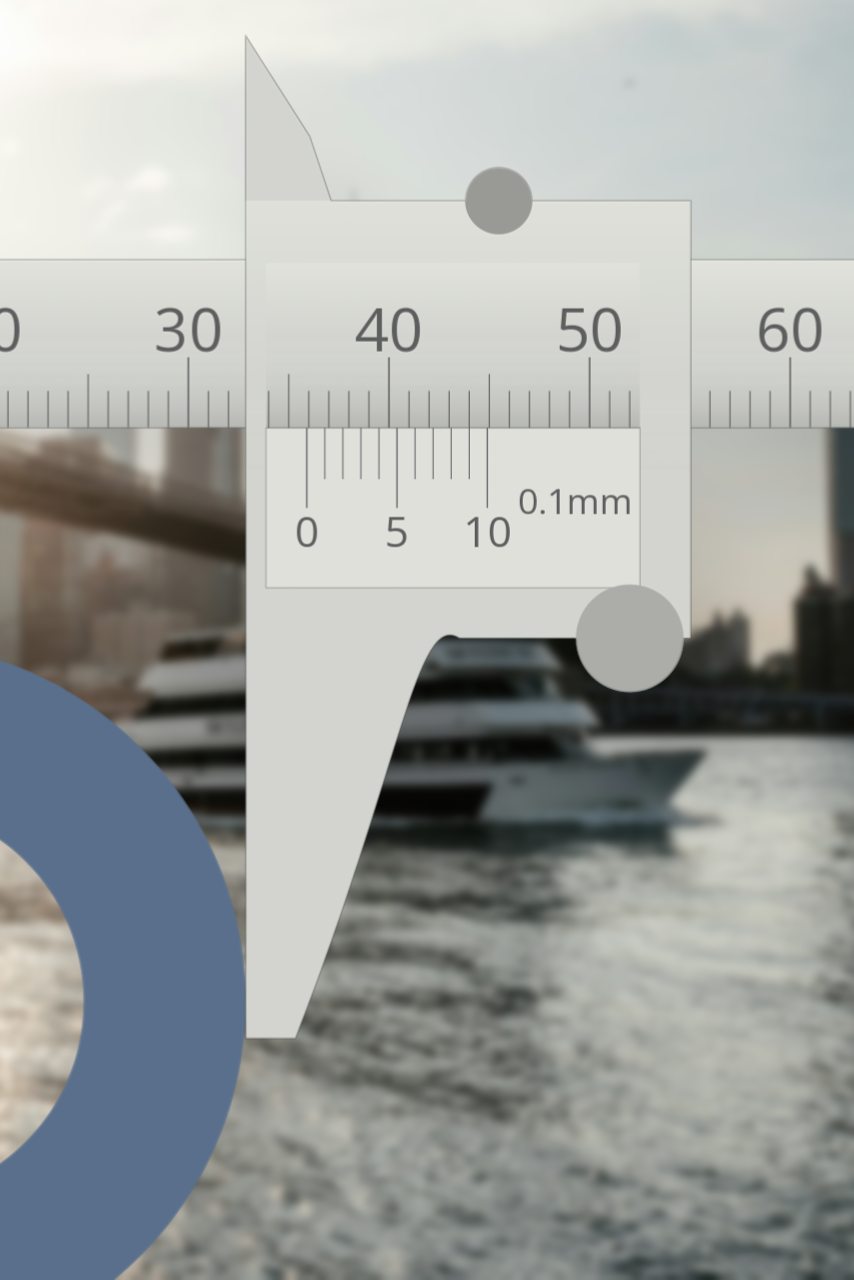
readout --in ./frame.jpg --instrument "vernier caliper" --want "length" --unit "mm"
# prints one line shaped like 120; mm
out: 35.9; mm
